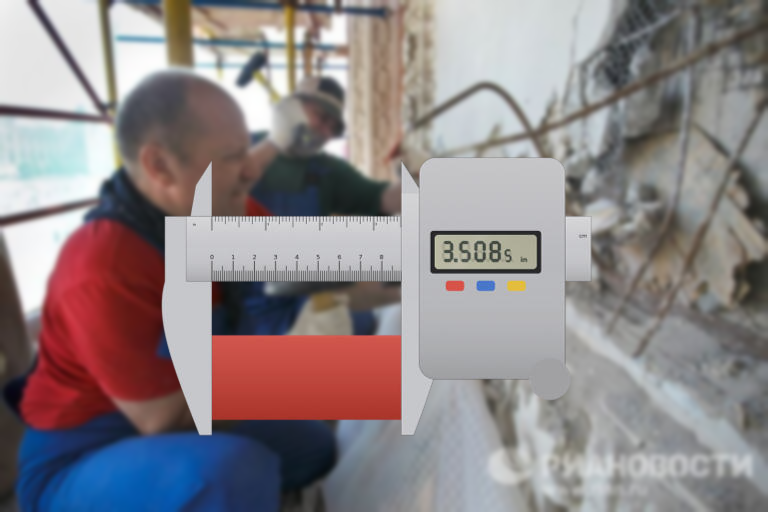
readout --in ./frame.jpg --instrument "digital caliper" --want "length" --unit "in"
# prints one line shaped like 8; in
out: 3.5085; in
